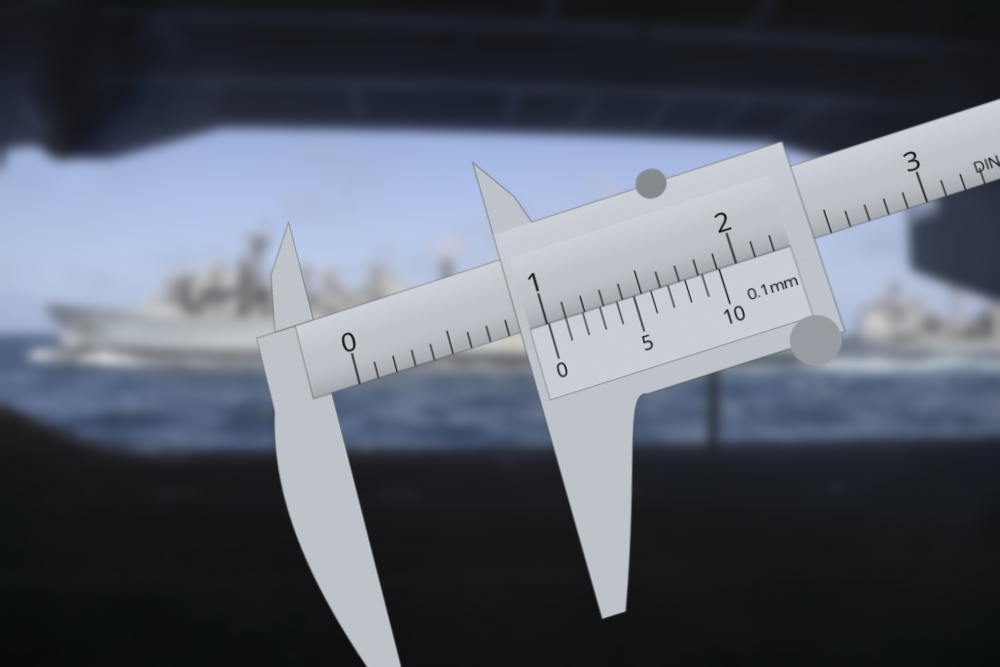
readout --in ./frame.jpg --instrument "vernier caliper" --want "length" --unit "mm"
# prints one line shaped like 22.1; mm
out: 10.1; mm
